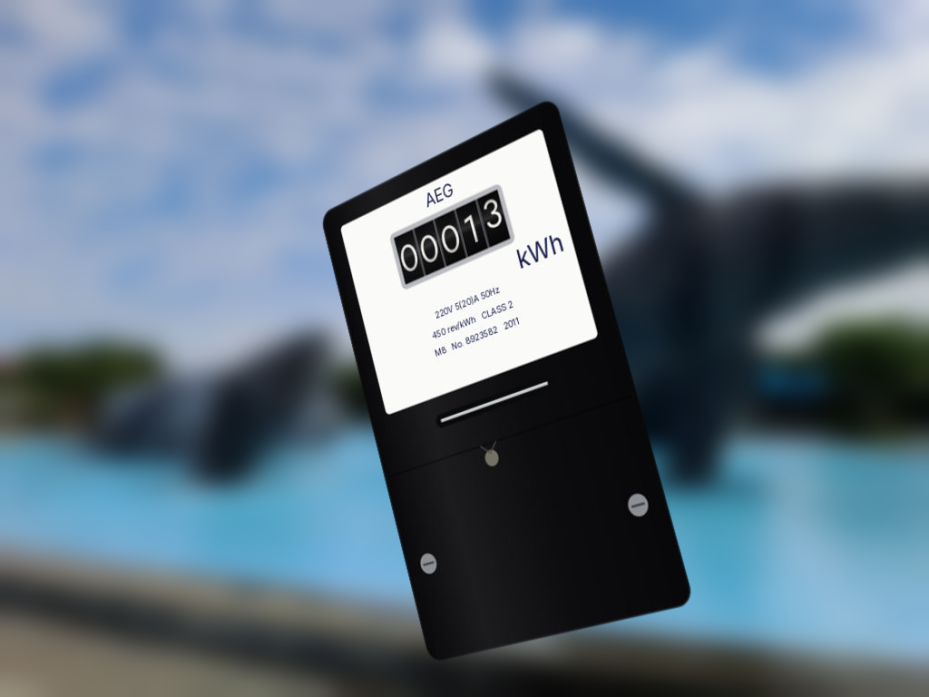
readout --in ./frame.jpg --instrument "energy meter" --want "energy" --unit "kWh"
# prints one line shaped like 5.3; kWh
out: 13; kWh
